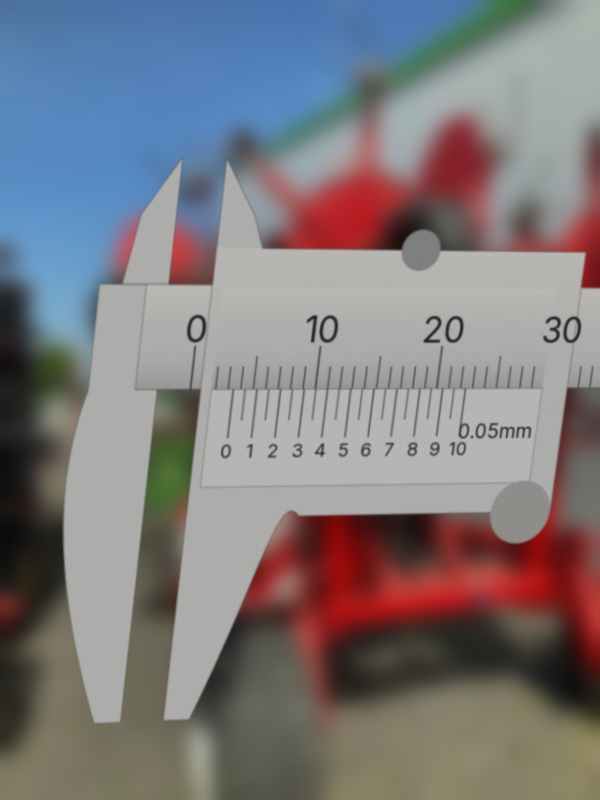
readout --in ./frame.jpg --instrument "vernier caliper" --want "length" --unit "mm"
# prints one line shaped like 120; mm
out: 3.4; mm
